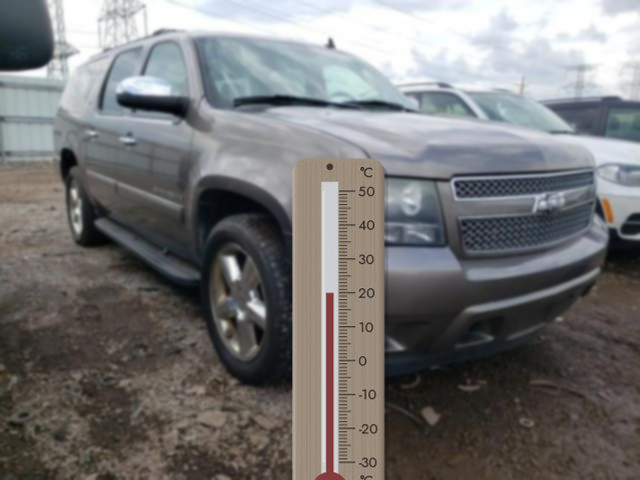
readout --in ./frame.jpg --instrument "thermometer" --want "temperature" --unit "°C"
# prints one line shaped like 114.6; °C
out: 20; °C
